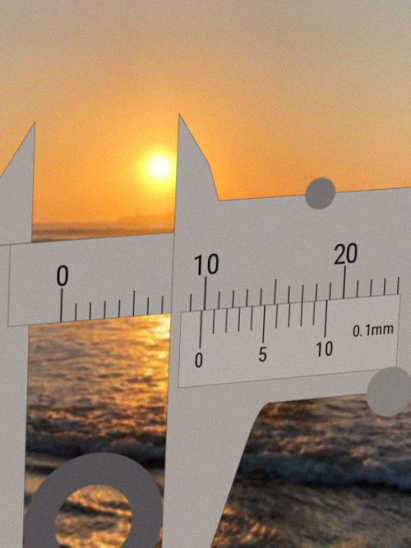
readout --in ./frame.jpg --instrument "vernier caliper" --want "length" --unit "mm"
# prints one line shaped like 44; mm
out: 9.8; mm
